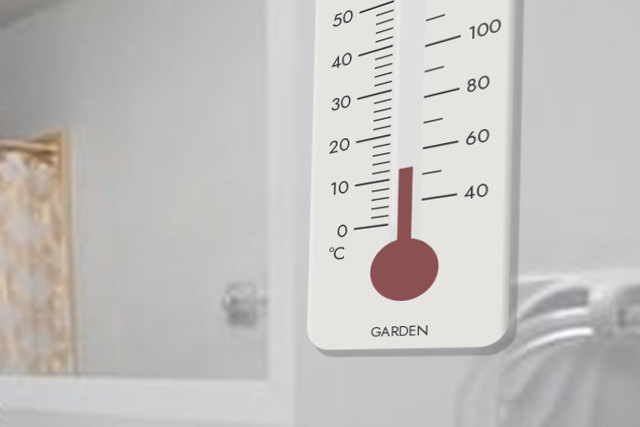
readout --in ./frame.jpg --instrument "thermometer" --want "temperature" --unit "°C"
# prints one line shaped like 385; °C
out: 12; °C
